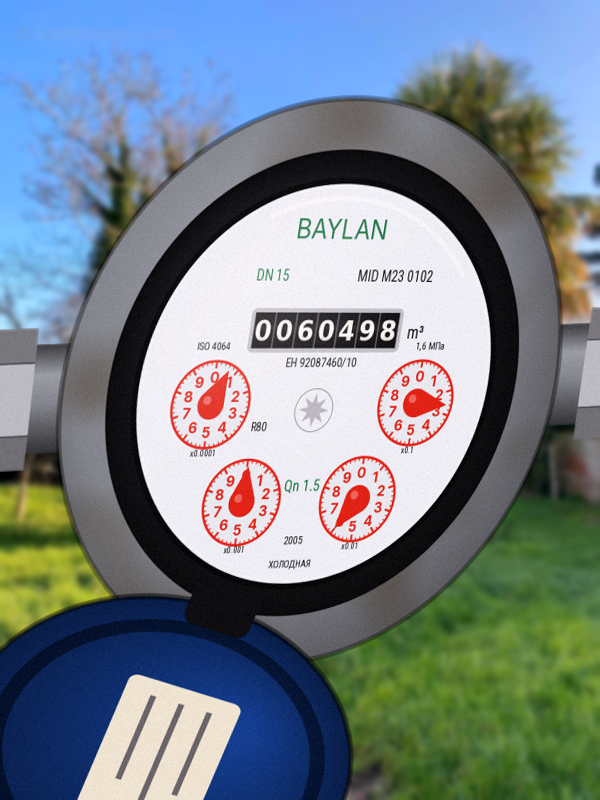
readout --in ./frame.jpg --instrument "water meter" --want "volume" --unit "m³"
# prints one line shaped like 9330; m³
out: 60498.2600; m³
